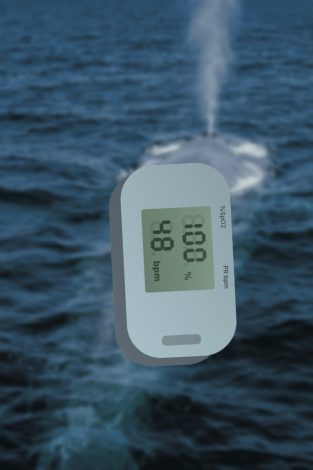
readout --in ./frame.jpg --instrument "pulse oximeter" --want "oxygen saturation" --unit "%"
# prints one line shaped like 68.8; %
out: 100; %
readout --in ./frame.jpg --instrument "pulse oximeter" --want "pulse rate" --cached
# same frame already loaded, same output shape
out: 48; bpm
